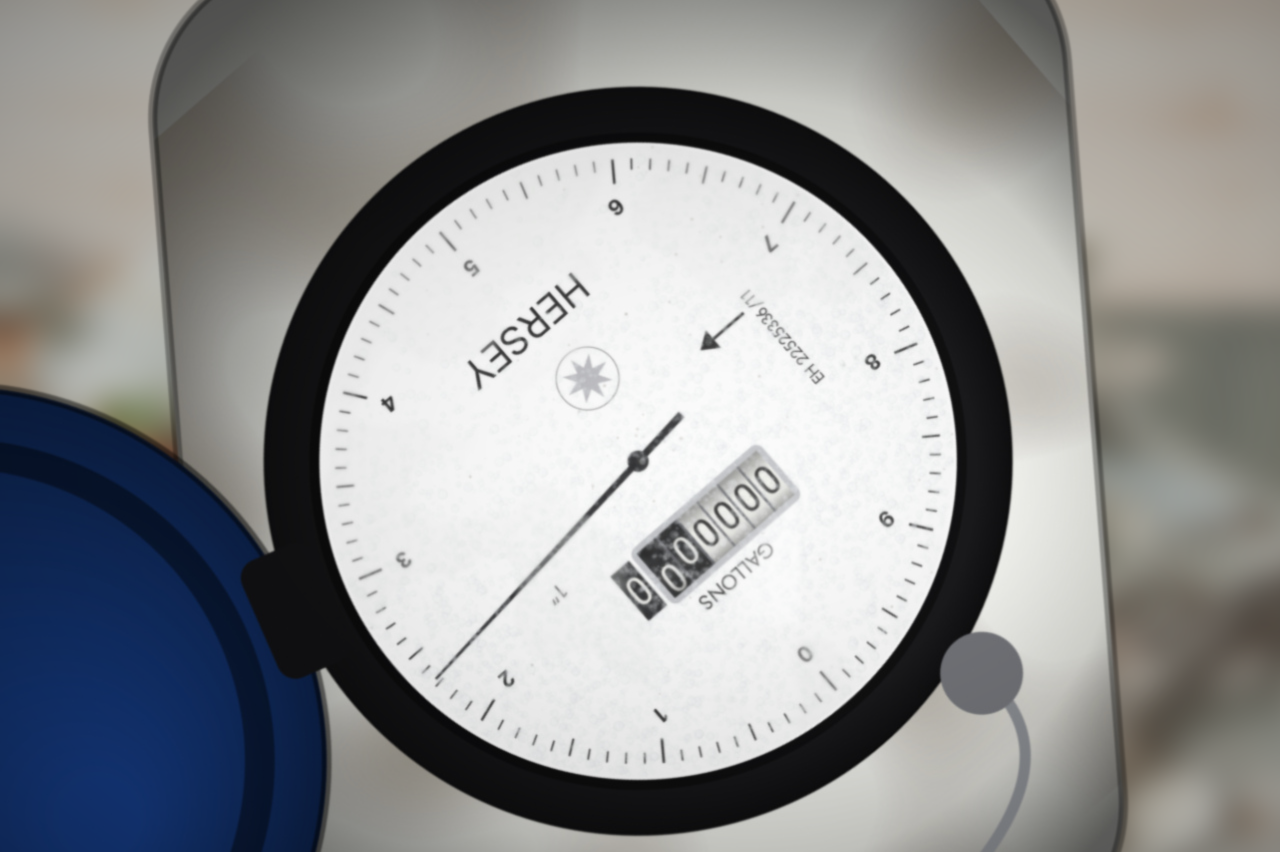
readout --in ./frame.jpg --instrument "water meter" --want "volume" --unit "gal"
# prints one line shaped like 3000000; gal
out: 2.3; gal
